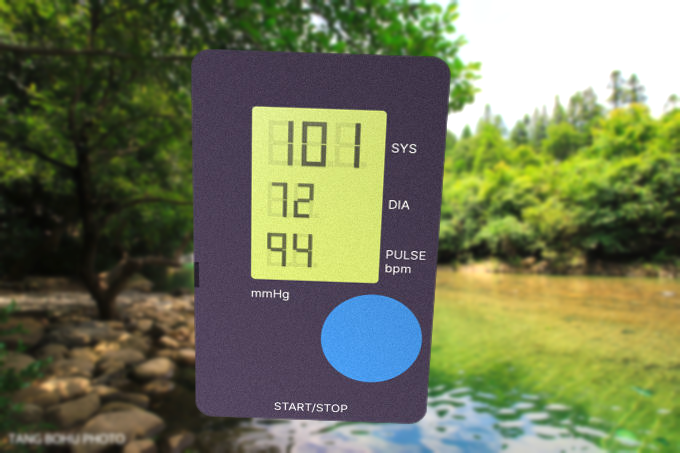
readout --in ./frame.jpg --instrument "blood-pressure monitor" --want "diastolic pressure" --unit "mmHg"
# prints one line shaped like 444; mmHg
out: 72; mmHg
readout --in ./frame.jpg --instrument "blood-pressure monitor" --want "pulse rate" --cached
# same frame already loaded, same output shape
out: 94; bpm
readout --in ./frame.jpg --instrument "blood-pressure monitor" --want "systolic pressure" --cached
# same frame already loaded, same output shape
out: 101; mmHg
